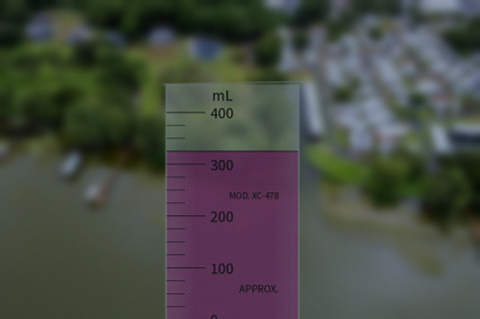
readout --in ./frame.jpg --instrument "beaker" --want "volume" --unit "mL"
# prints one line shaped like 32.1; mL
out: 325; mL
